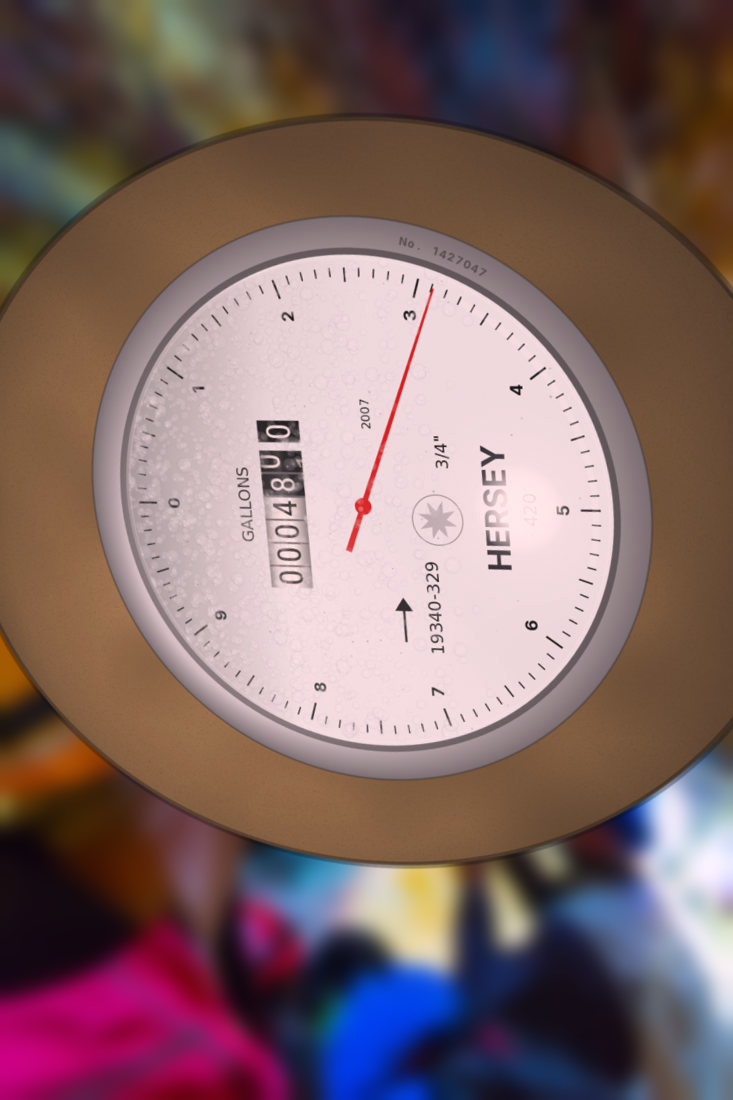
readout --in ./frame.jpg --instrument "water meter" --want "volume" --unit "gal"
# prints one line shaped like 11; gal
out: 4803.1; gal
